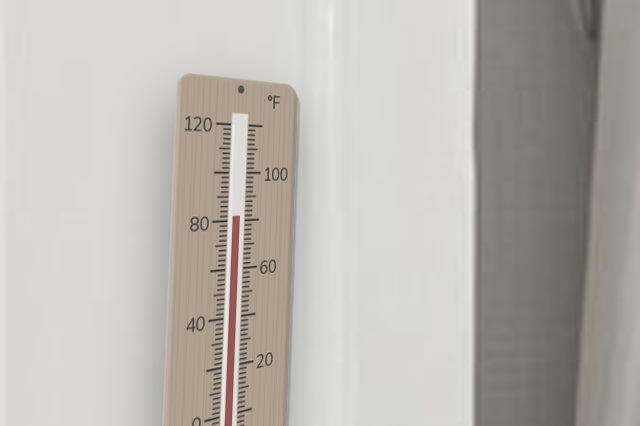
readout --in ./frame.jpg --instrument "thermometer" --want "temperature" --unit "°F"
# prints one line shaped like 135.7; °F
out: 82; °F
